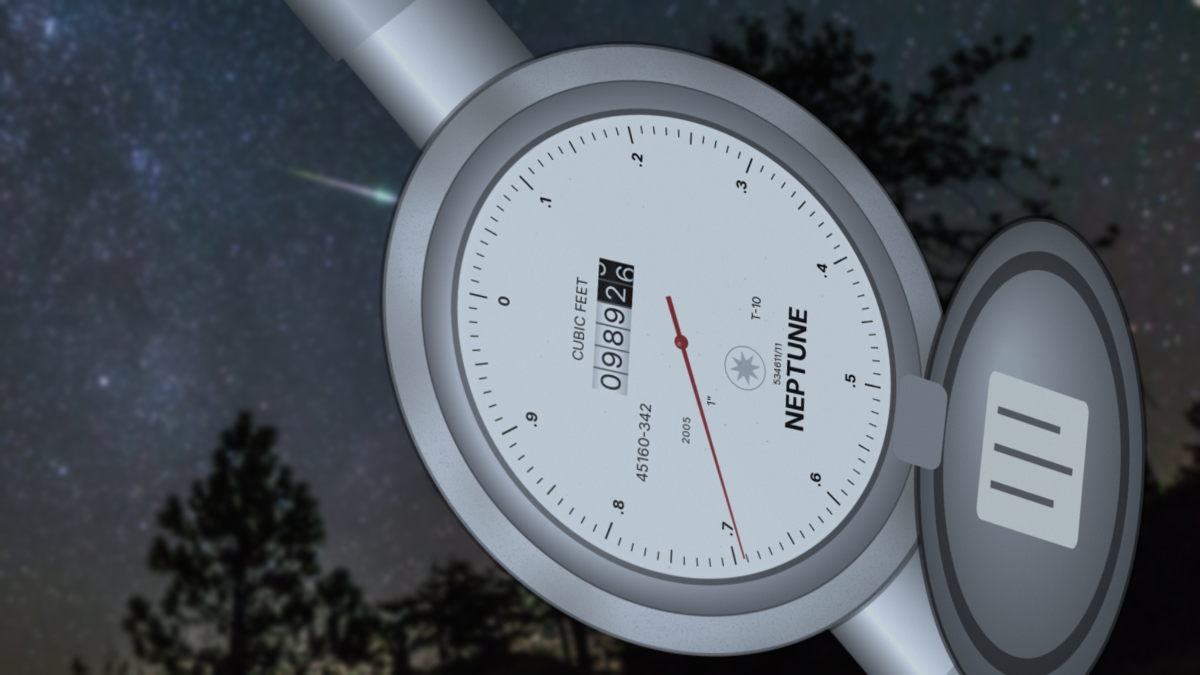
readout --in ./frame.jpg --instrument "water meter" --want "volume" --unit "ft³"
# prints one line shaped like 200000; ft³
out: 98925.69; ft³
